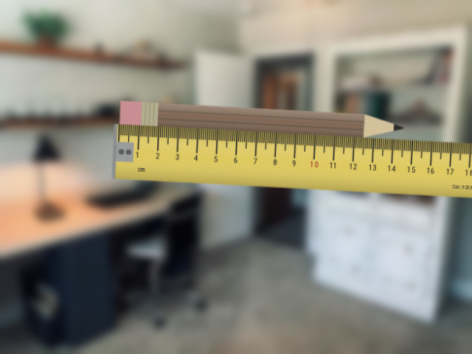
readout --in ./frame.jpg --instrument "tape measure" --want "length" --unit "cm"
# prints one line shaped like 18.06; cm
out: 14.5; cm
